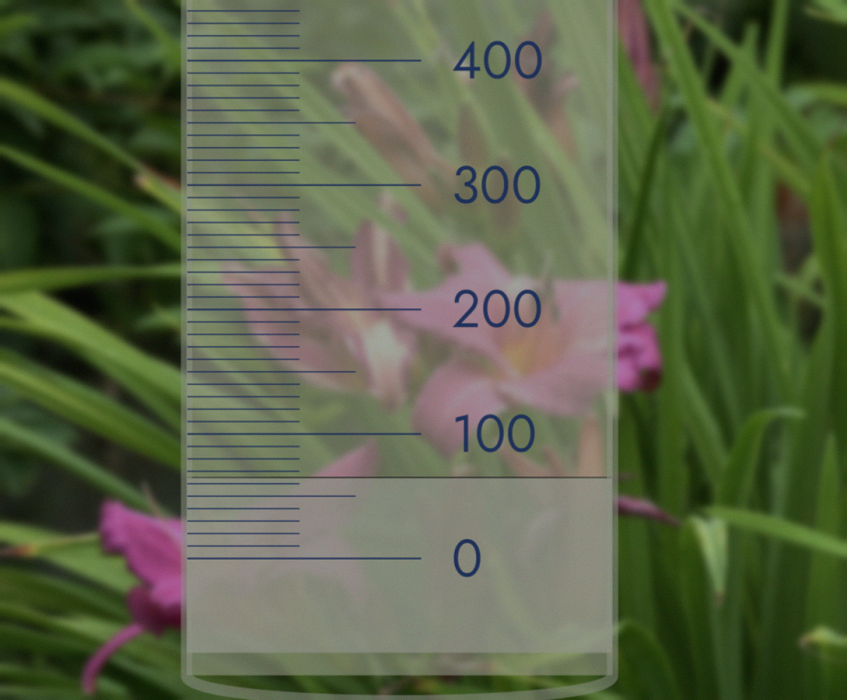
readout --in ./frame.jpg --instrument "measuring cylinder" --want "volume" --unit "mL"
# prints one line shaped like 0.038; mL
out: 65; mL
